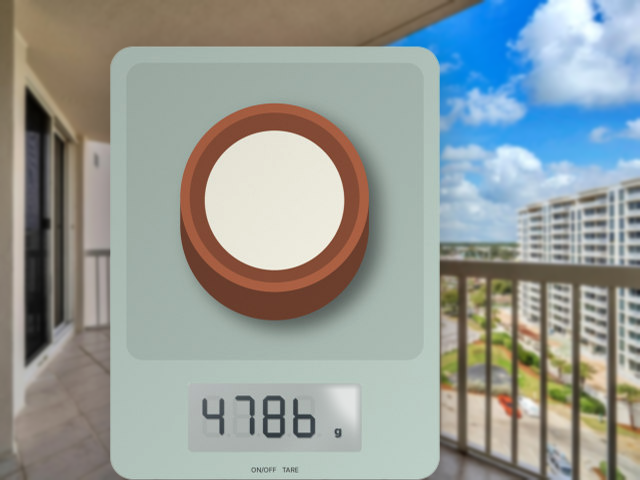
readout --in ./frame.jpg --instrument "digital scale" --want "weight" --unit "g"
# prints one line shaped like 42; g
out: 4786; g
